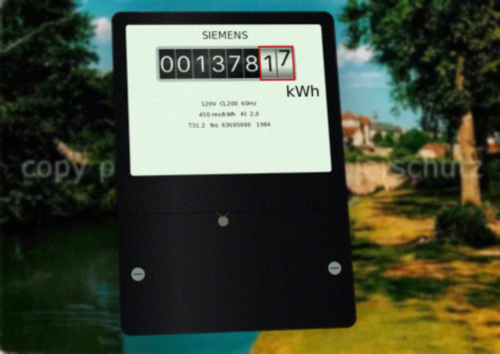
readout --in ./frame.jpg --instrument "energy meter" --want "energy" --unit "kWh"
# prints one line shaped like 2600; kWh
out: 1378.17; kWh
